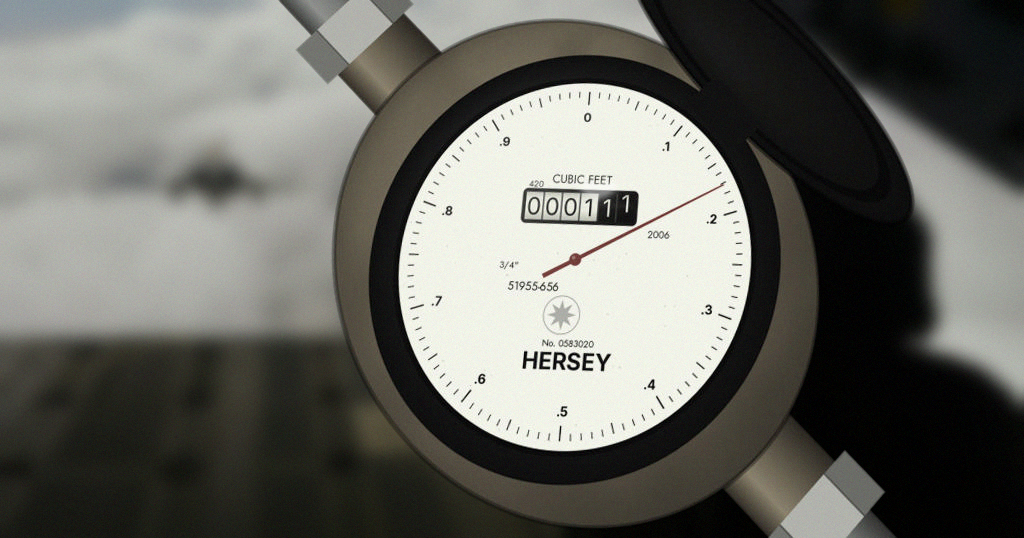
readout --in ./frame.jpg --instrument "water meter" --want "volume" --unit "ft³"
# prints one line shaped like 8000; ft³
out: 111.17; ft³
